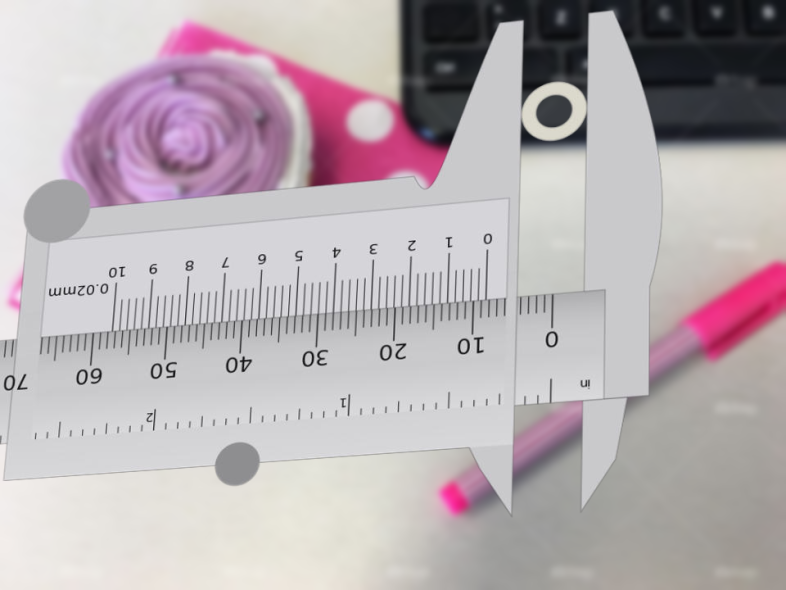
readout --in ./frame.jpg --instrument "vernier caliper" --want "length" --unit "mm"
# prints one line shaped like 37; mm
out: 8.4; mm
